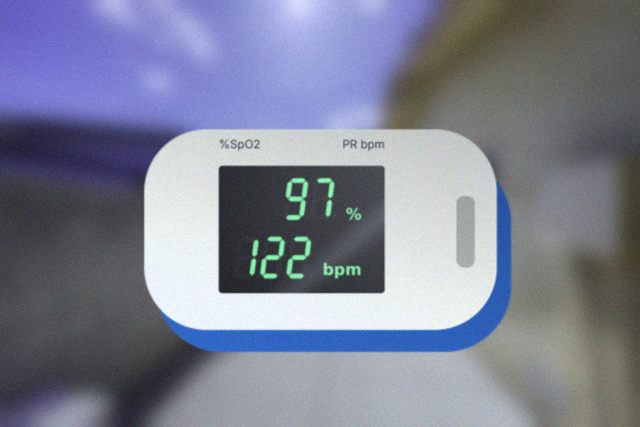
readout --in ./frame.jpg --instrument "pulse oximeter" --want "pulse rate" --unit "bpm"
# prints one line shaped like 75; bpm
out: 122; bpm
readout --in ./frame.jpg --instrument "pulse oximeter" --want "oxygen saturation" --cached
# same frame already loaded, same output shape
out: 97; %
